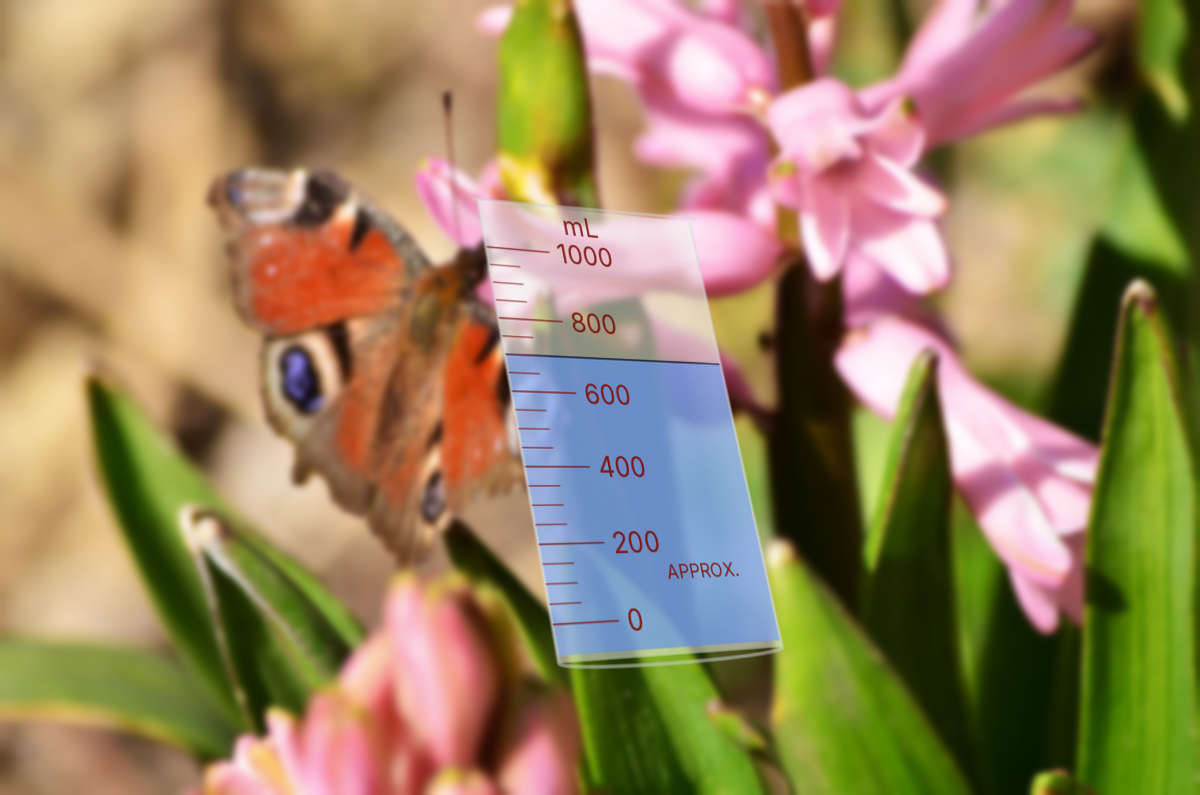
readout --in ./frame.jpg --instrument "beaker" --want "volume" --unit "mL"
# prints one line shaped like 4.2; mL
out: 700; mL
